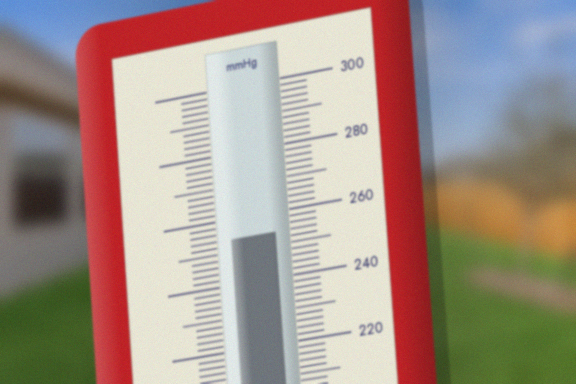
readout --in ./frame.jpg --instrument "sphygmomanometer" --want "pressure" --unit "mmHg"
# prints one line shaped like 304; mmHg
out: 254; mmHg
